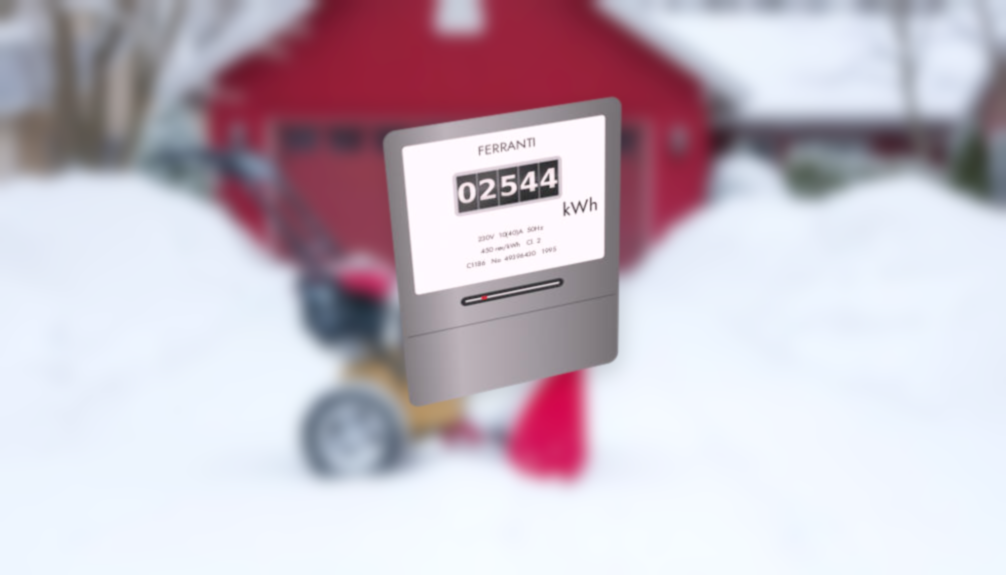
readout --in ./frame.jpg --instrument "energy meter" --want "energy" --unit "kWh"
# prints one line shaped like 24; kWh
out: 2544; kWh
